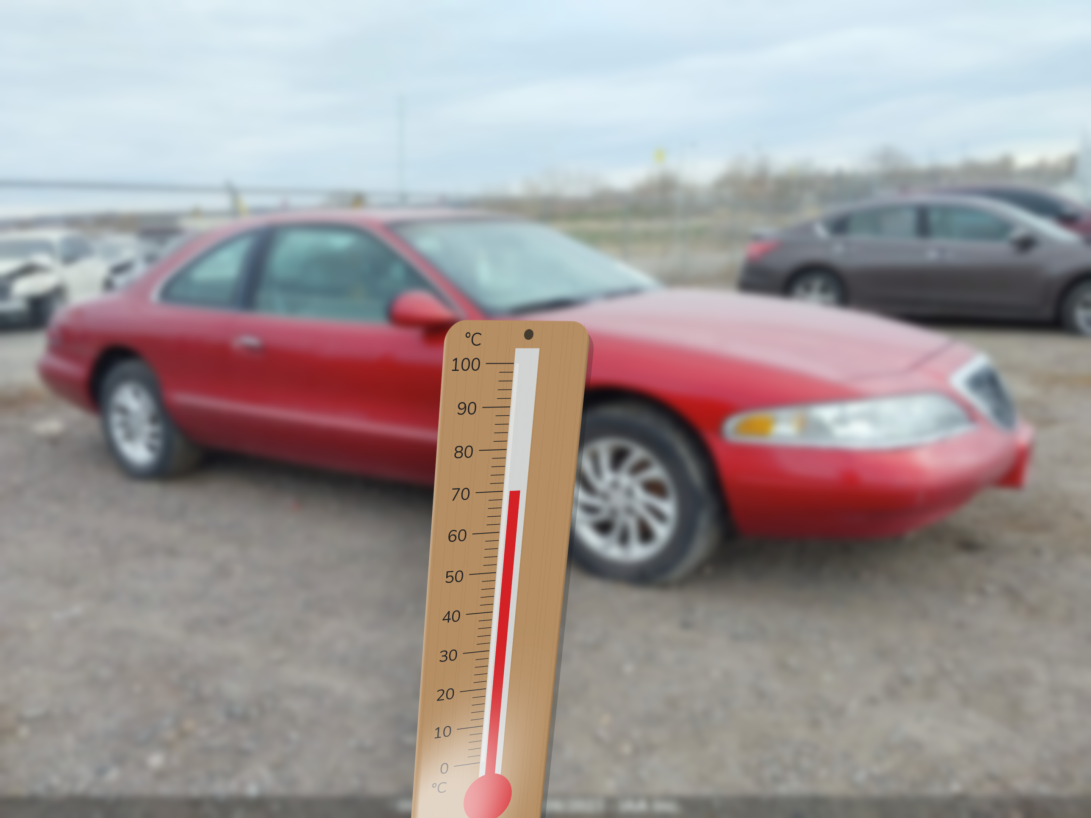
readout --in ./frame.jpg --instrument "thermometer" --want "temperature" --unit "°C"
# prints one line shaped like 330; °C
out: 70; °C
